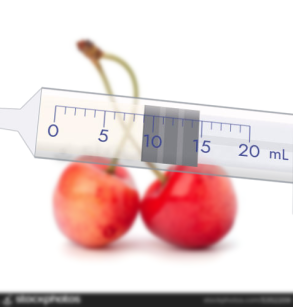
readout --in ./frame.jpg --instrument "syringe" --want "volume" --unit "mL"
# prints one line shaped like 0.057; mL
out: 9; mL
